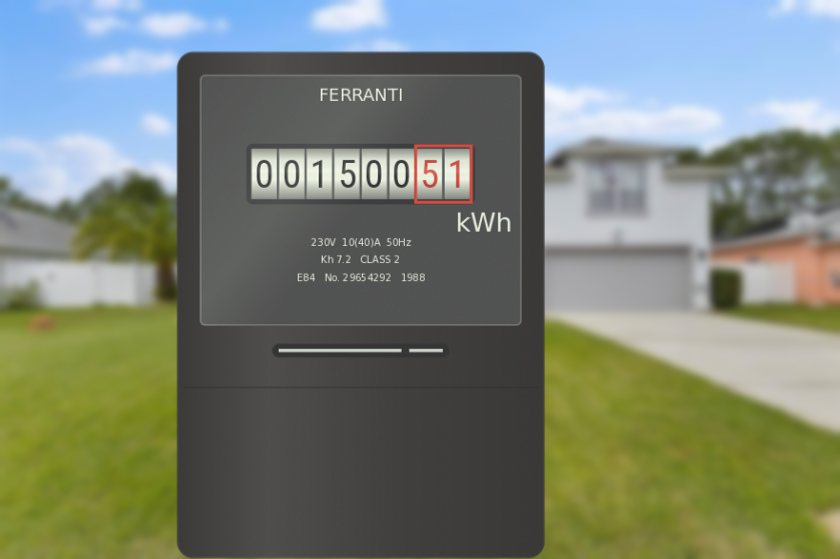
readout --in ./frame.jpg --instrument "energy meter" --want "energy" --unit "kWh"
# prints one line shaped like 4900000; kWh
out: 1500.51; kWh
